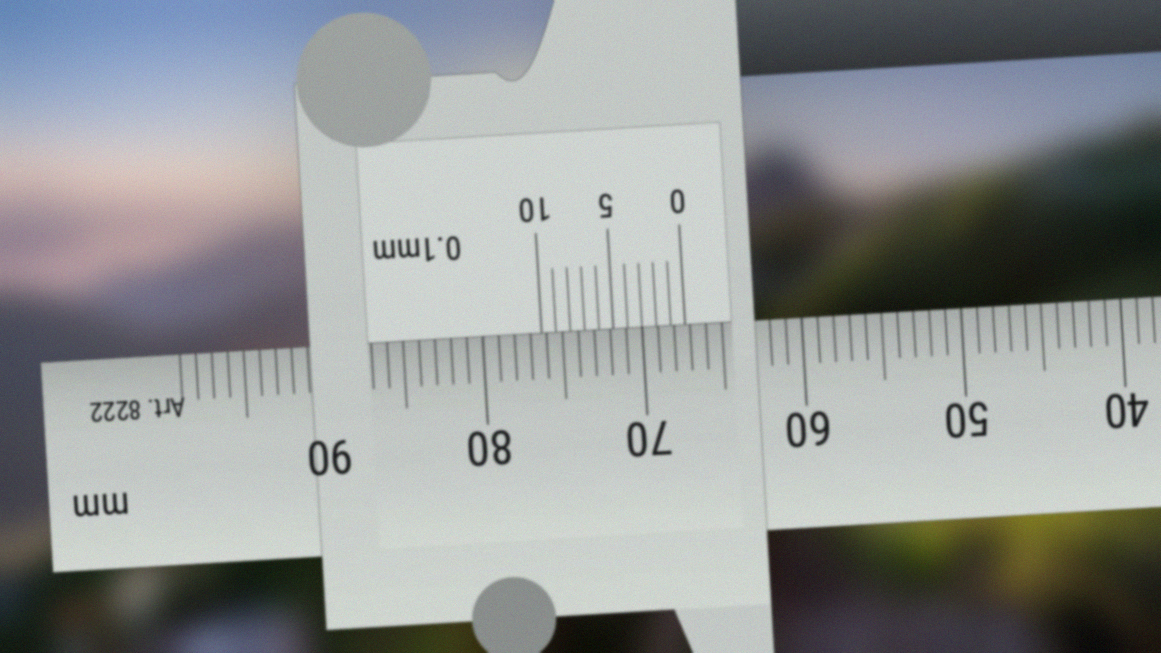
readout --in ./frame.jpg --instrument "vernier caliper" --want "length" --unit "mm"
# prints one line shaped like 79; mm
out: 67.3; mm
